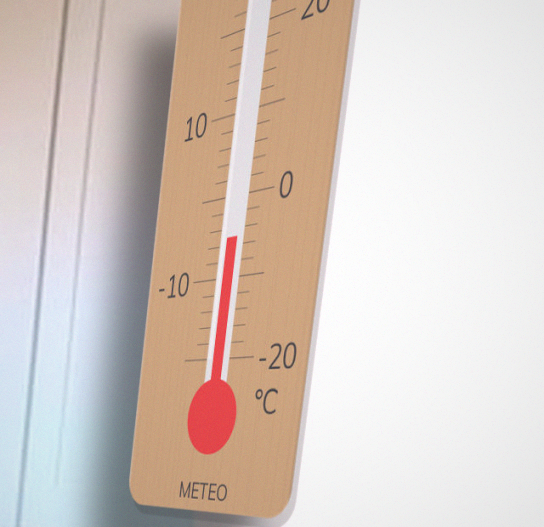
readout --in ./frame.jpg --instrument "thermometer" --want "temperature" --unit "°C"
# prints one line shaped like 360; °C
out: -5; °C
